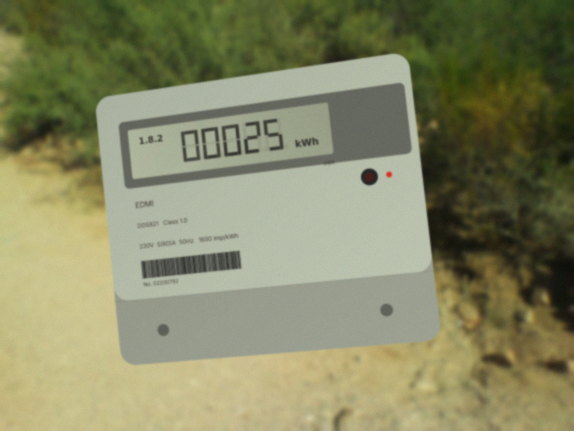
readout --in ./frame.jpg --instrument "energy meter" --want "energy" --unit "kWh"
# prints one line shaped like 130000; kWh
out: 25; kWh
